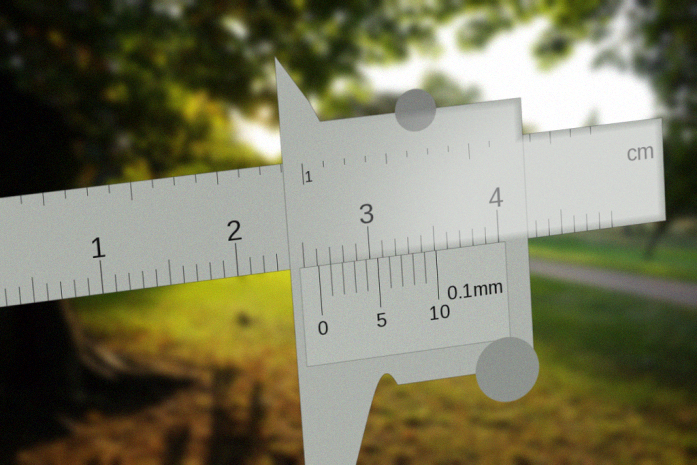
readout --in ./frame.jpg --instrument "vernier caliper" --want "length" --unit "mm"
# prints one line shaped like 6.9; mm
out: 26.1; mm
